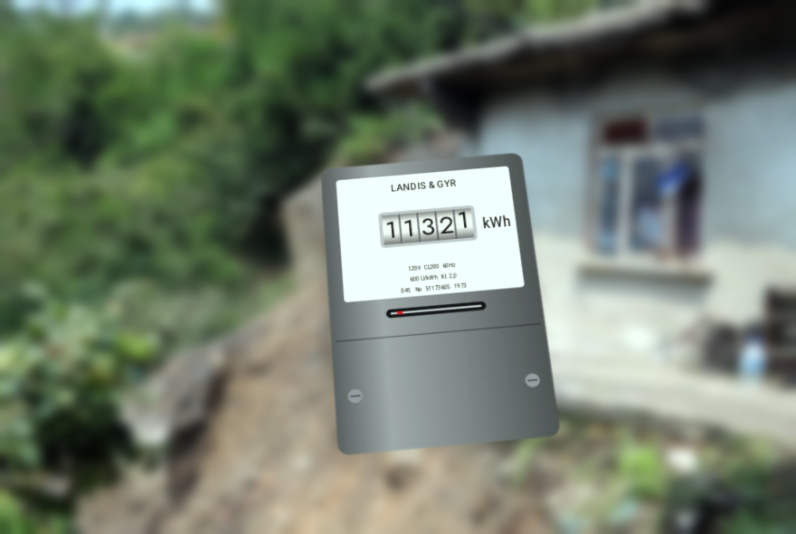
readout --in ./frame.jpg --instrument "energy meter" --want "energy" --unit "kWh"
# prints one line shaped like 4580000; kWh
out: 11321; kWh
